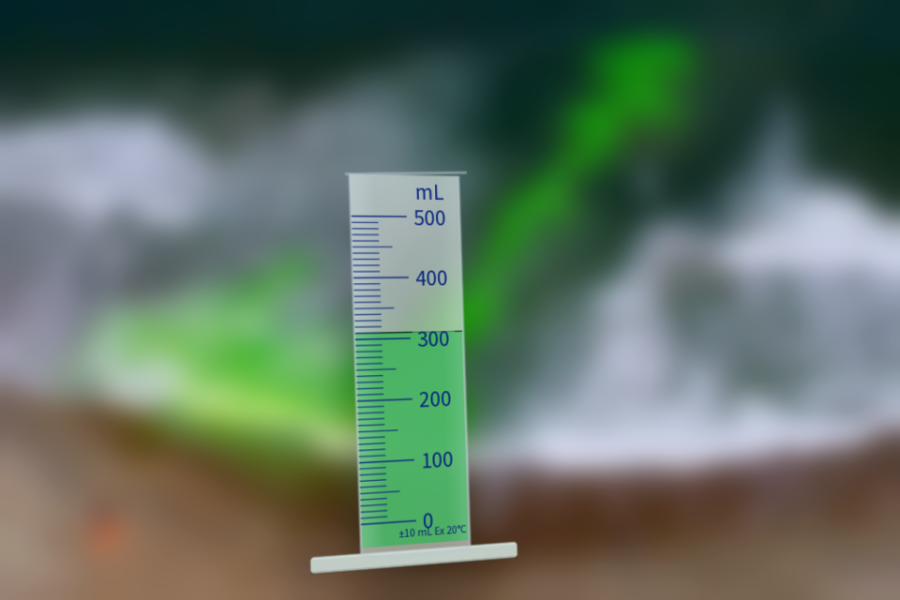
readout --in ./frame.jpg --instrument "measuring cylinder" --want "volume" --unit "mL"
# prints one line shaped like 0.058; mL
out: 310; mL
